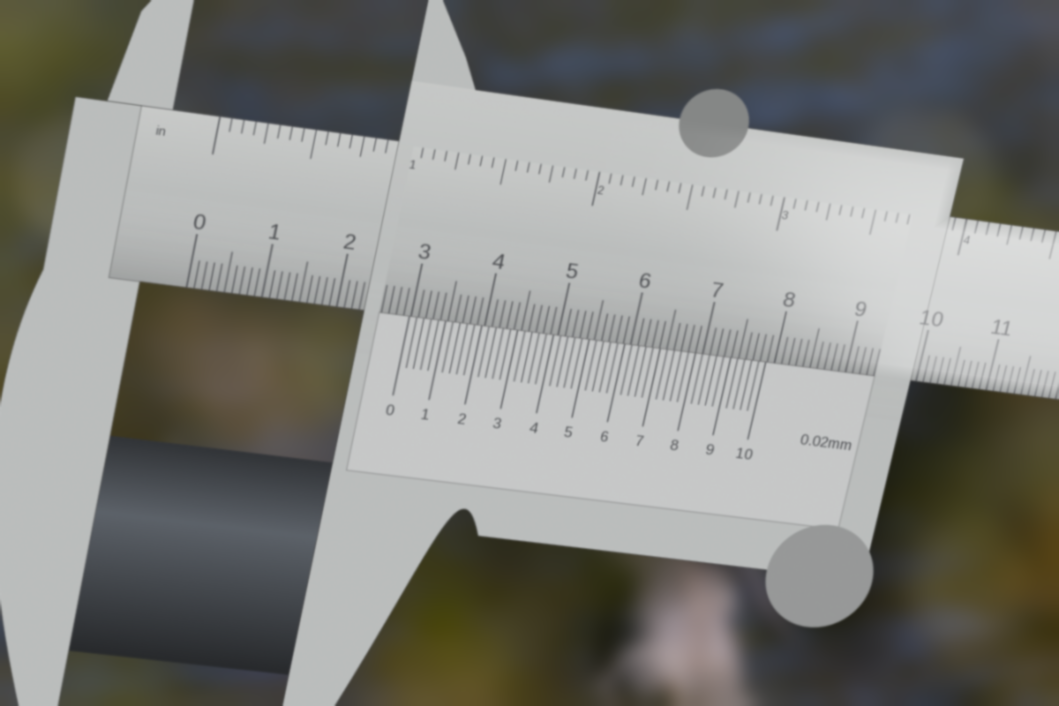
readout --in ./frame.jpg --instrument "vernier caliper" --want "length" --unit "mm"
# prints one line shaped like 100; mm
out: 29.8; mm
